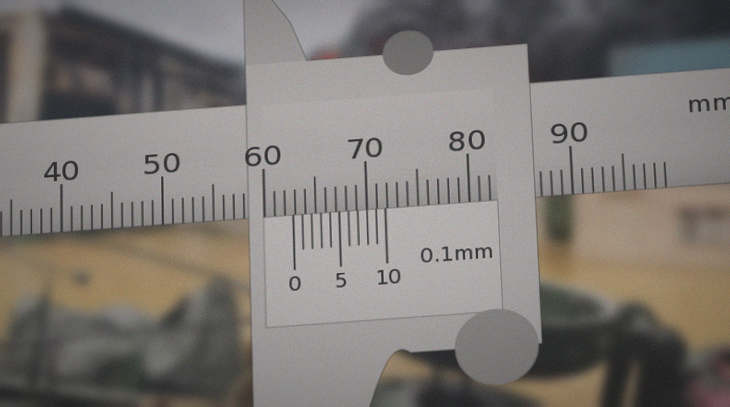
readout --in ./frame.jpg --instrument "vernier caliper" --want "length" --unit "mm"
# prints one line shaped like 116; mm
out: 62.8; mm
